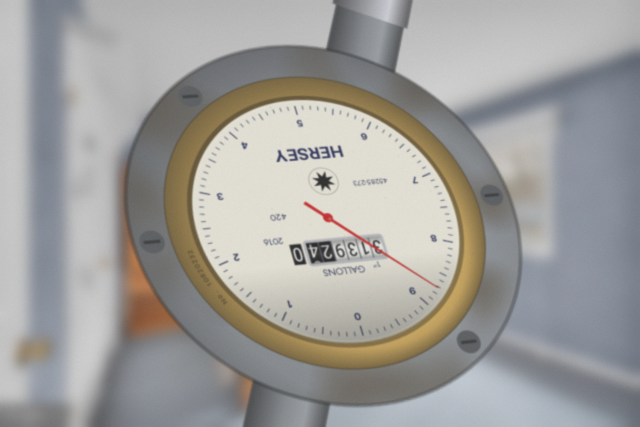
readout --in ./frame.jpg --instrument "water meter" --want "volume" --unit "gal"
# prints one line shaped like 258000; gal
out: 3139238.7; gal
